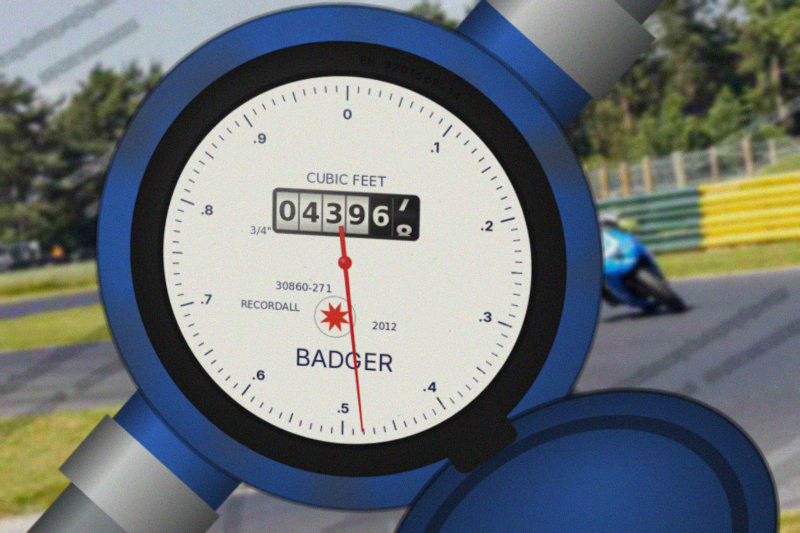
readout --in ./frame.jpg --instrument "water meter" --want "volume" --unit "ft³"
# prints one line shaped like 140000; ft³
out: 43967.48; ft³
